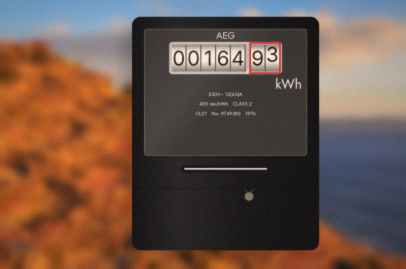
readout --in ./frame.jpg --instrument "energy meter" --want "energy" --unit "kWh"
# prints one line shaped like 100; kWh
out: 164.93; kWh
